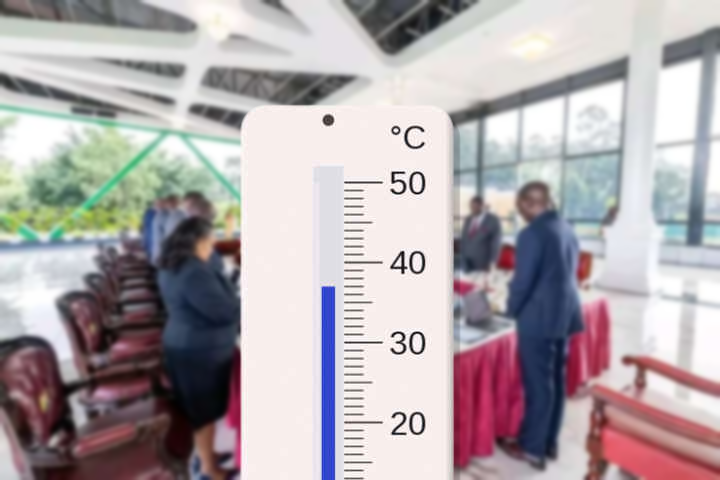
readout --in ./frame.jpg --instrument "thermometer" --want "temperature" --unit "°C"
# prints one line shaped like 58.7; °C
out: 37; °C
